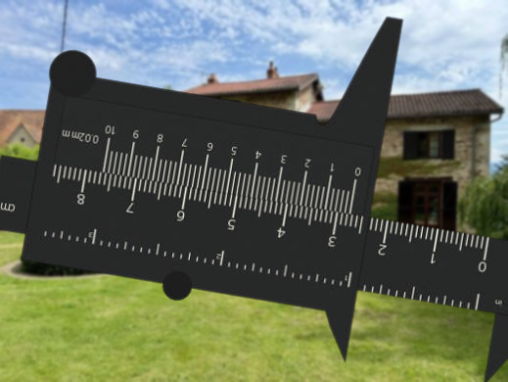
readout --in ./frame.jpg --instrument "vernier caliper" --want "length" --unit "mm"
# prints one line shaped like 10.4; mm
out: 27.5; mm
